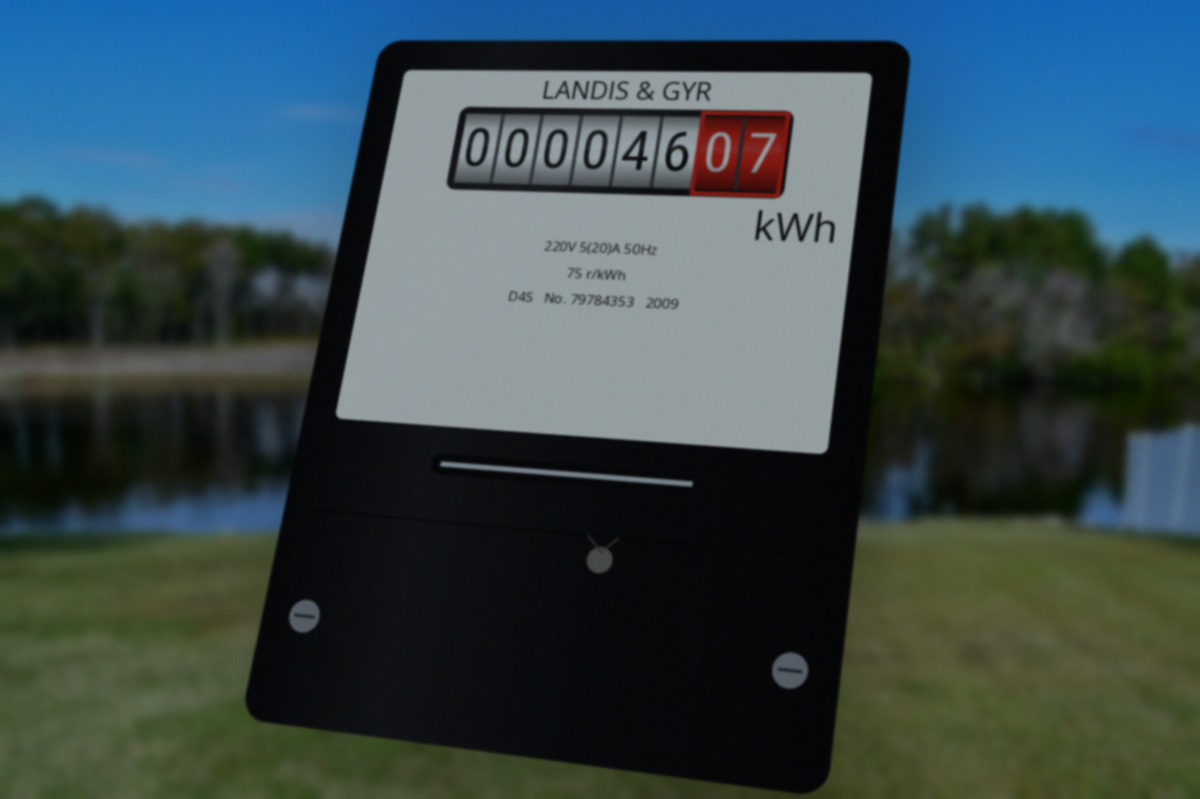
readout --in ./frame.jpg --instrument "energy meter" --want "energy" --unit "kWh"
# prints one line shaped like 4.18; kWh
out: 46.07; kWh
